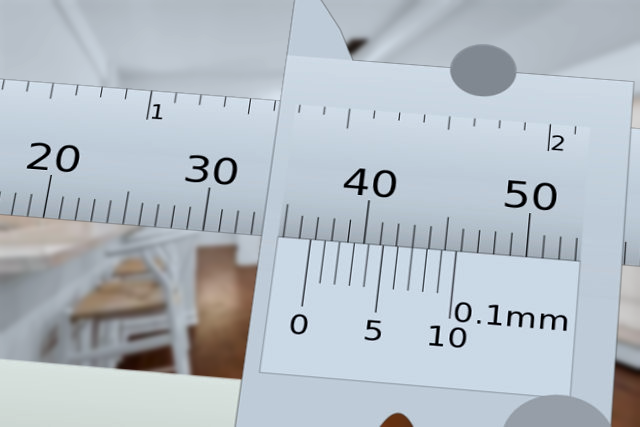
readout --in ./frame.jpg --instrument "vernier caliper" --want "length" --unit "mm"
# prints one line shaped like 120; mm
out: 36.7; mm
